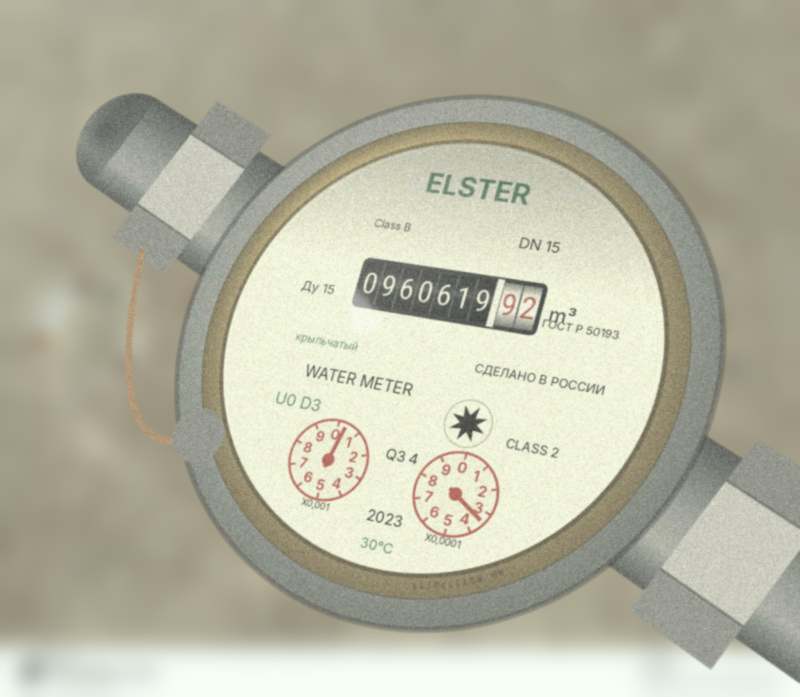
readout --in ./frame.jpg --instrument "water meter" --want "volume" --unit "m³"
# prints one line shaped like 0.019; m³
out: 960619.9203; m³
